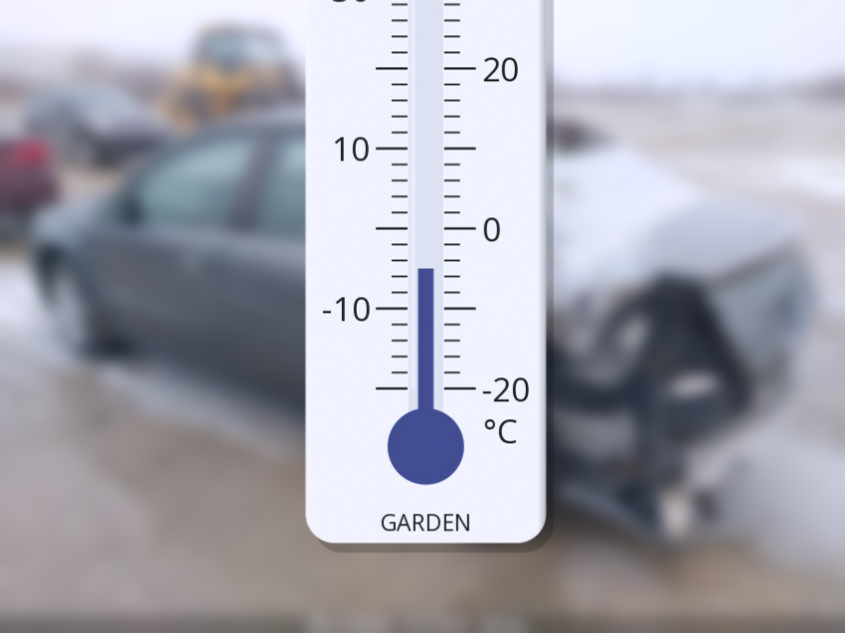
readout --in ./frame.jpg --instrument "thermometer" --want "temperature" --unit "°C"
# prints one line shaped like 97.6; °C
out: -5; °C
